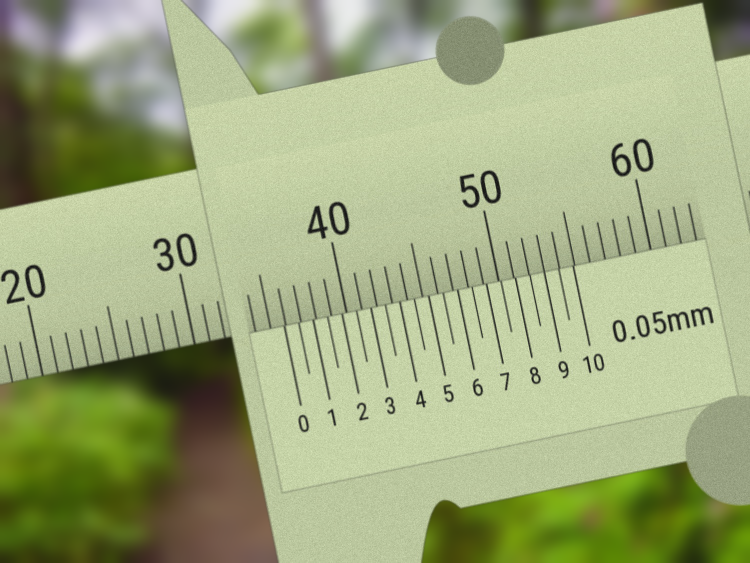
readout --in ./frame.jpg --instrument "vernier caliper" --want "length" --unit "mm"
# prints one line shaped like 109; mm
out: 35.9; mm
